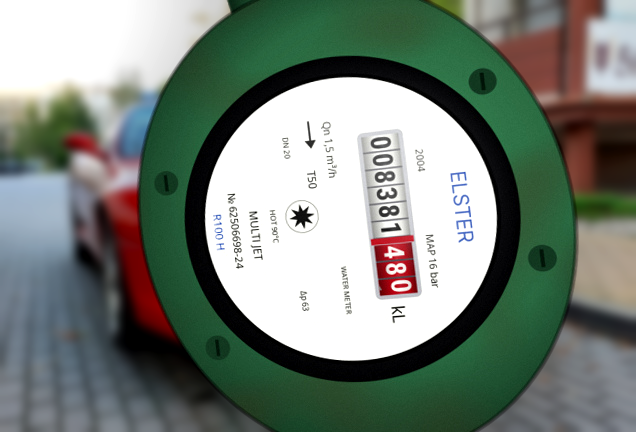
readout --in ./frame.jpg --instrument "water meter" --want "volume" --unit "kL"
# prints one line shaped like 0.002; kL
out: 8381.480; kL
